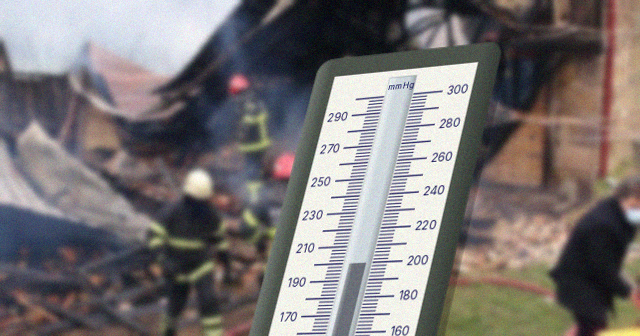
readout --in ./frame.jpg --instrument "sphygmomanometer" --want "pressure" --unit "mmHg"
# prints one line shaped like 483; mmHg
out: 200; mmHg
